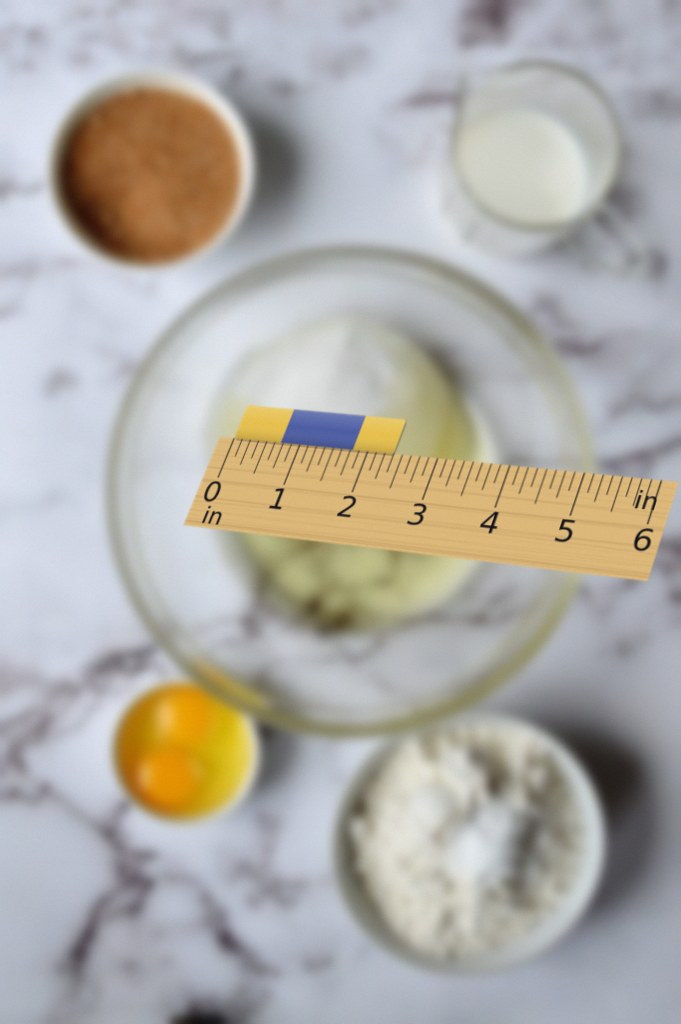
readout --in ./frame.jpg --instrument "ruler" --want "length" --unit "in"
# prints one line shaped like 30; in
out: 2.375; in
